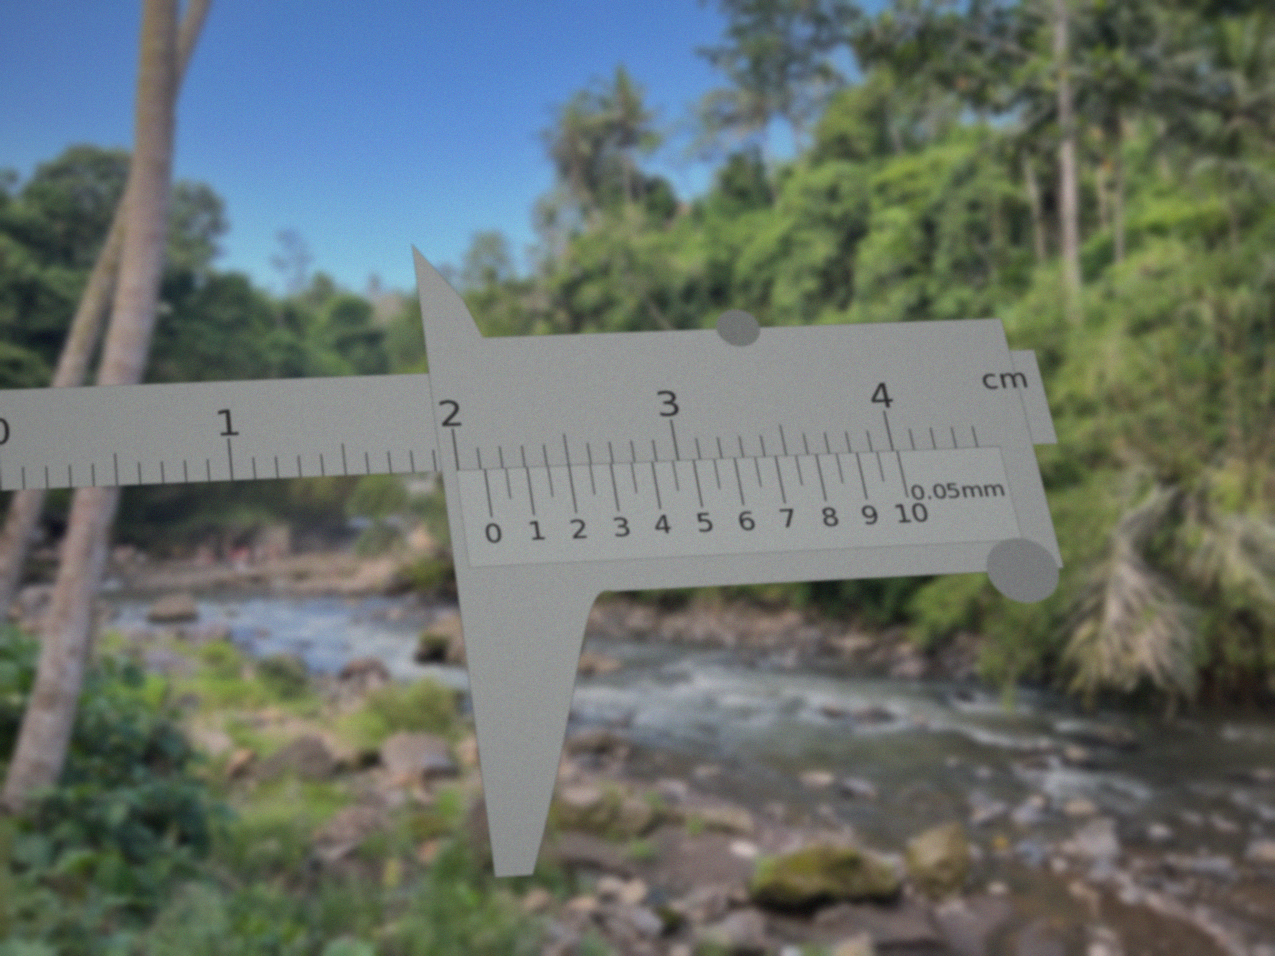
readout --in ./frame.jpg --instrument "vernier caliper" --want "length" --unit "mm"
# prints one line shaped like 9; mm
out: 21.2; mm
